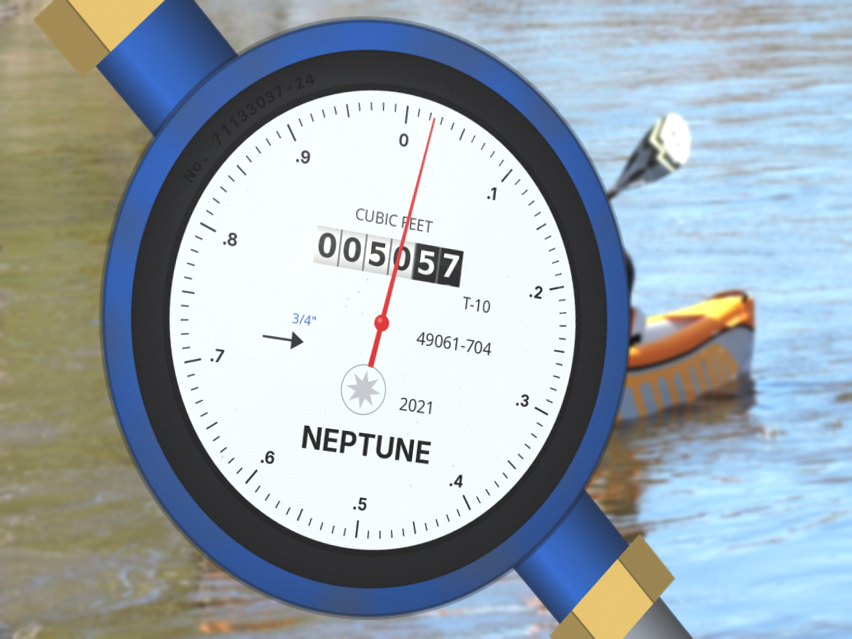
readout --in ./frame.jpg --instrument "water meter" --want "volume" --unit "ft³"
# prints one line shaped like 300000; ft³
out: 5057.02; ft³
